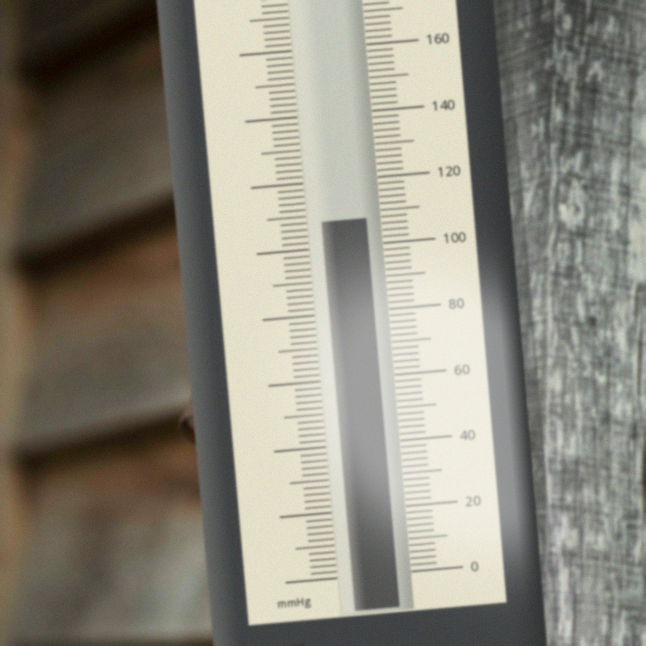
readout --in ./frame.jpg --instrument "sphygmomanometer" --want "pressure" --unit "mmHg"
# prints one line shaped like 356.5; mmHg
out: 108; mmHg
